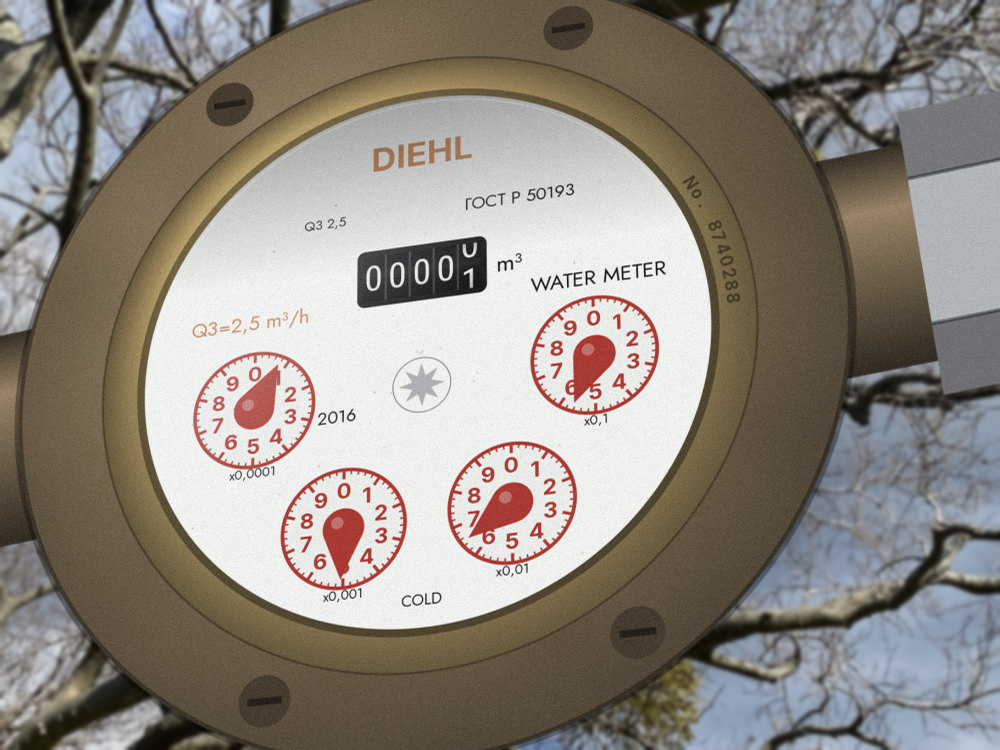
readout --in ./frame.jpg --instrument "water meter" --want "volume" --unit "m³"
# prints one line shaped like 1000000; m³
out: 0.5650; m³
